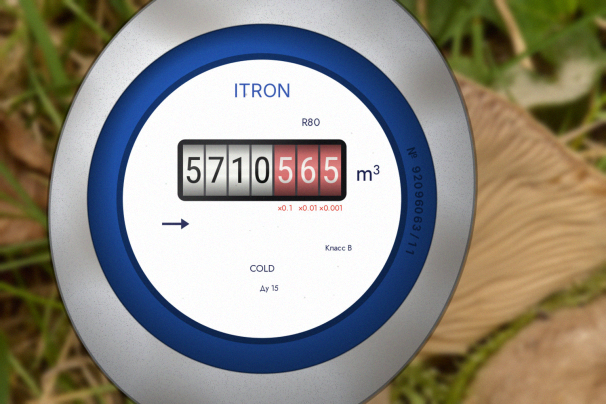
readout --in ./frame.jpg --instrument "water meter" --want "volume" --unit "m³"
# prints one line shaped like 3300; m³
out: 5710.565; m³
